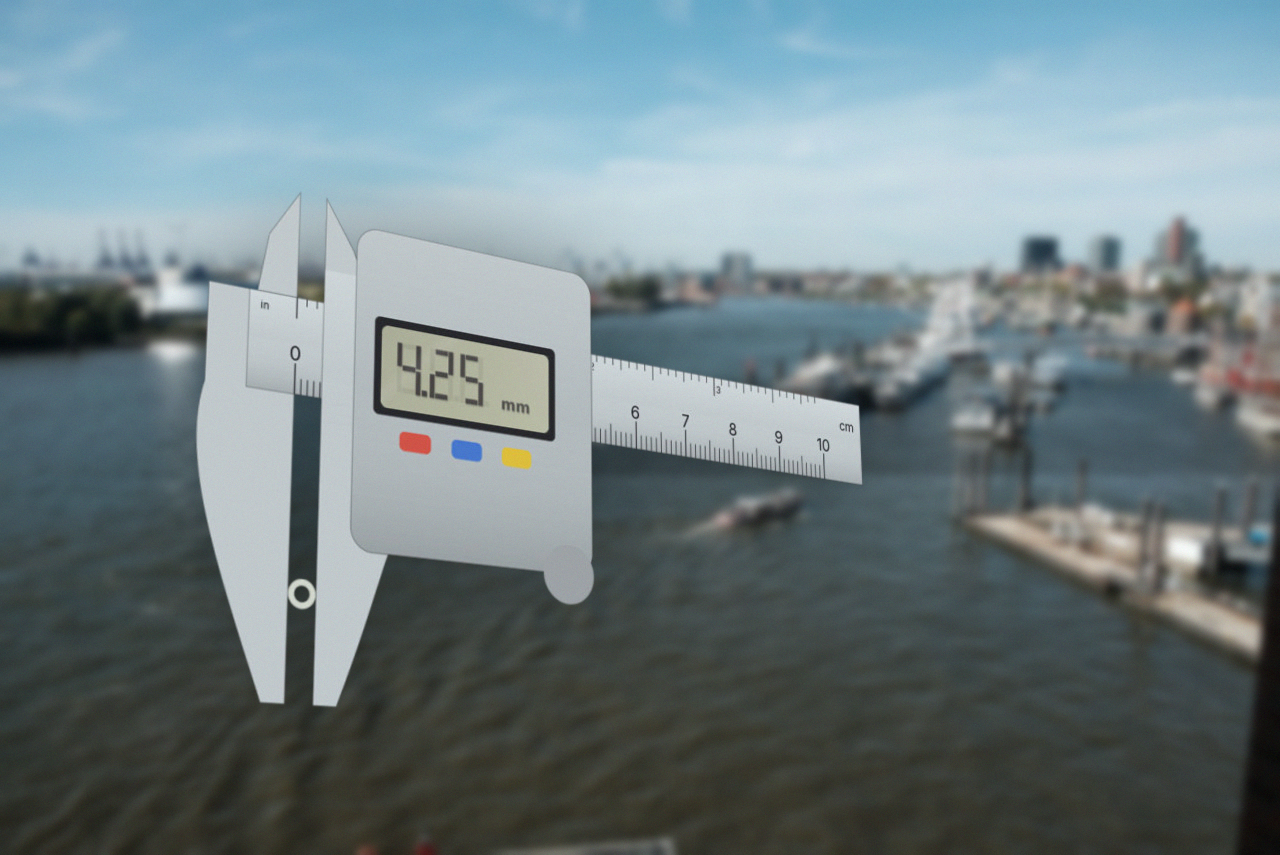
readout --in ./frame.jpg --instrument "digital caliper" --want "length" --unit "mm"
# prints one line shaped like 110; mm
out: 4.25; mm
